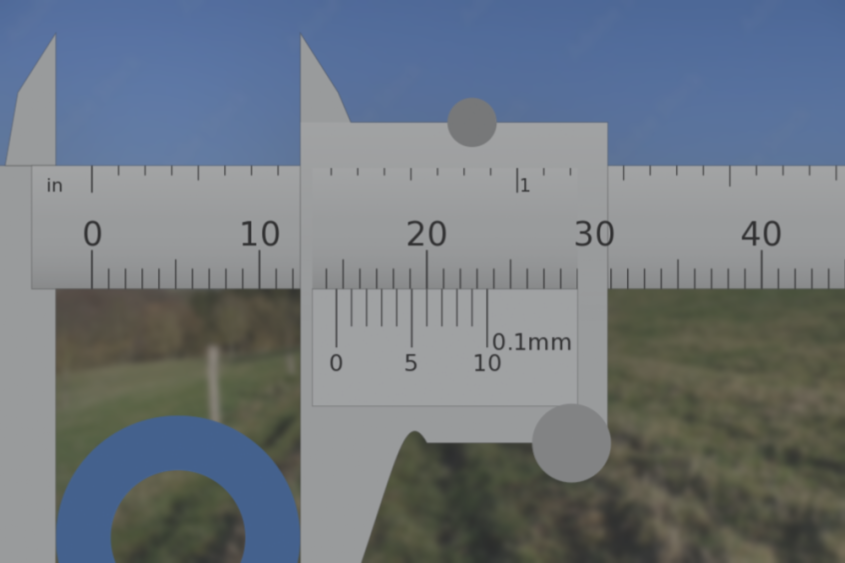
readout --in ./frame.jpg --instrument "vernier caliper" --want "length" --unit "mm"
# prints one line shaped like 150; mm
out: 14.6; mm
